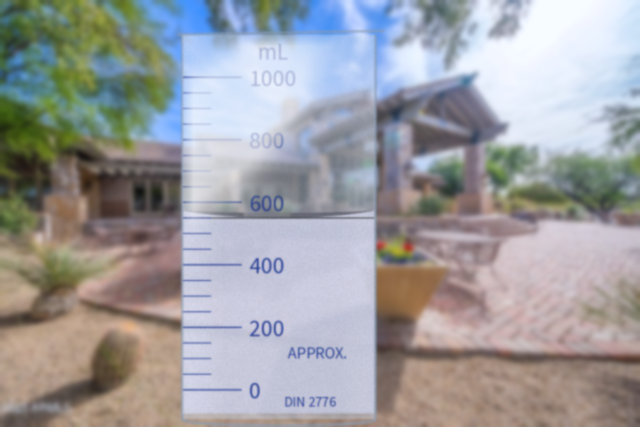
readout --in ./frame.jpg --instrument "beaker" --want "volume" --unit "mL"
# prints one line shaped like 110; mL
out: 550; mL
